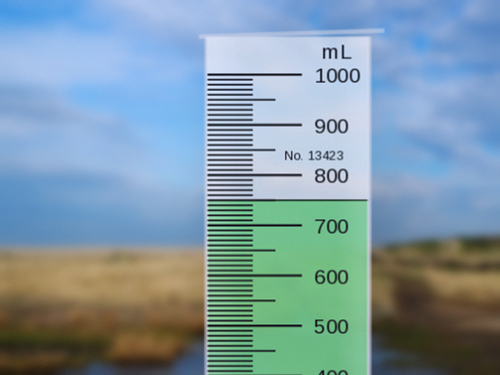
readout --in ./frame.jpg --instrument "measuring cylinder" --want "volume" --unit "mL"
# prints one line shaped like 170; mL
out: 750; mL
